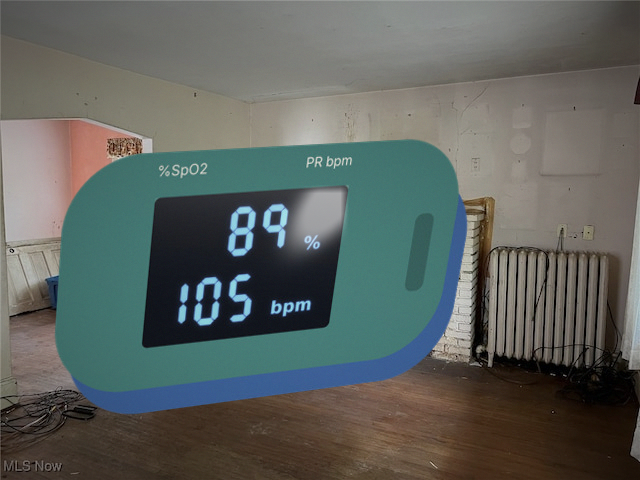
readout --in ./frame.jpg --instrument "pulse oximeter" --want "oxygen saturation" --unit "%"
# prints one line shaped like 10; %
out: 89; %
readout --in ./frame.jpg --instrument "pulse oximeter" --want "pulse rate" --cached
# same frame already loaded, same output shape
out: 105; bpm
